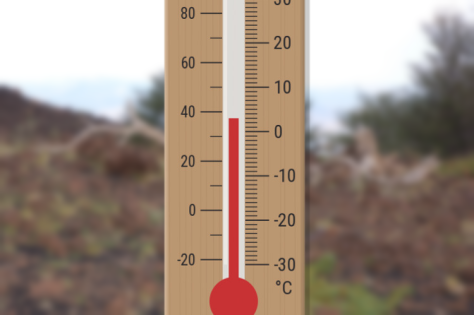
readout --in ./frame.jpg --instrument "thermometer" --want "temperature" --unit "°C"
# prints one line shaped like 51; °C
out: 3; °C
